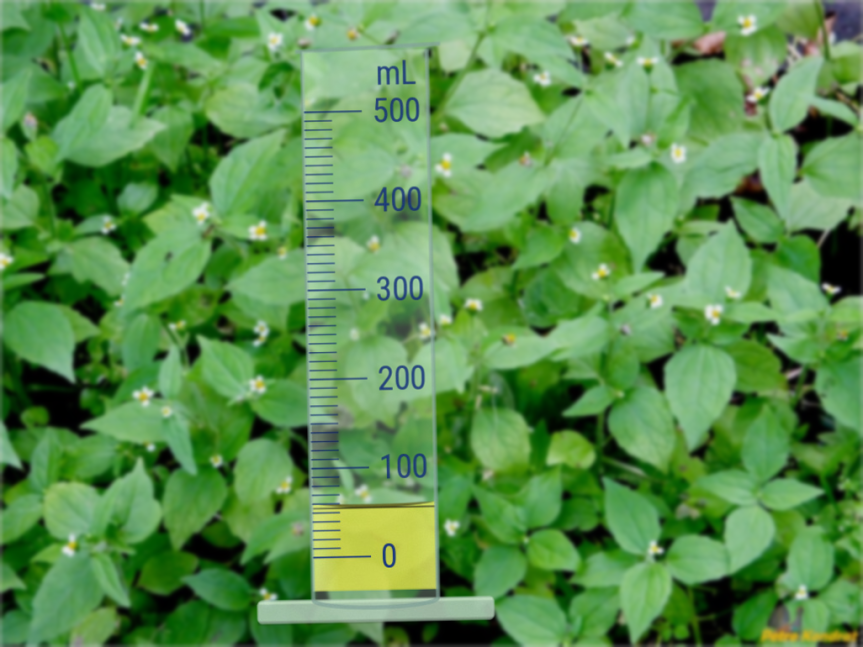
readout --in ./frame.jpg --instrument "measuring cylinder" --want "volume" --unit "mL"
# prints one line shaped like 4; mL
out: 55; mL
